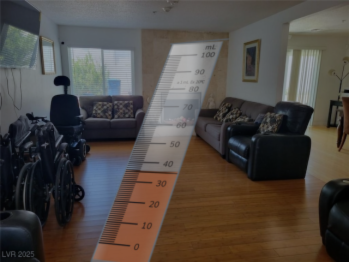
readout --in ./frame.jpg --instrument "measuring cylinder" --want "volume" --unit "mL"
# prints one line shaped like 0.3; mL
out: 35; mL
